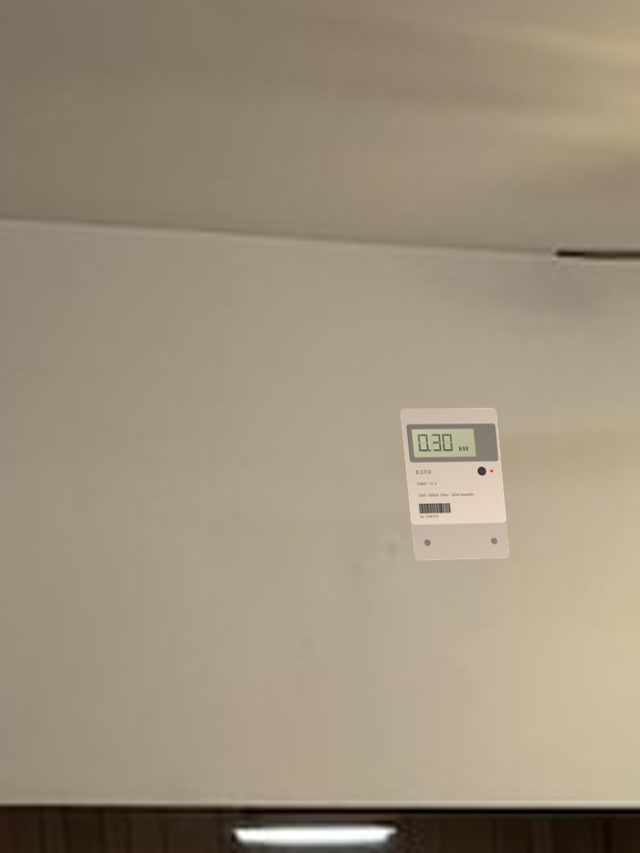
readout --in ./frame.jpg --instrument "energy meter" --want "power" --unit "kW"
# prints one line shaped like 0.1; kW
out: 0.30; kW
